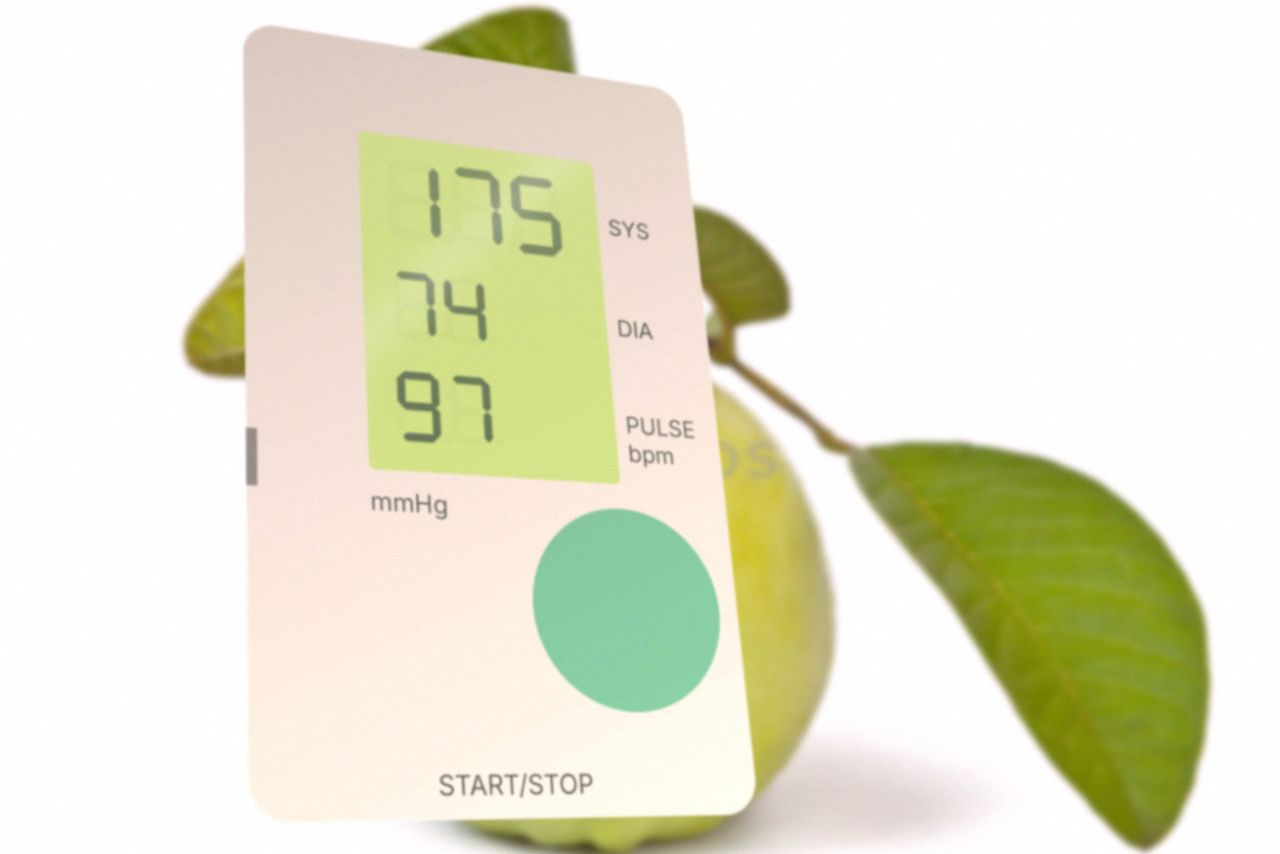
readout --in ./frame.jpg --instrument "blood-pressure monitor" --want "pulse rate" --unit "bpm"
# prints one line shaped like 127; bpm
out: 97; bpm
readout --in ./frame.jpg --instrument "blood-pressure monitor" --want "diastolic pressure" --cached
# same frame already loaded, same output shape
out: 74; mmHg
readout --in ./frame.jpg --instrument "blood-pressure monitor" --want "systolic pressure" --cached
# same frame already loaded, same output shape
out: 175; mmHg
